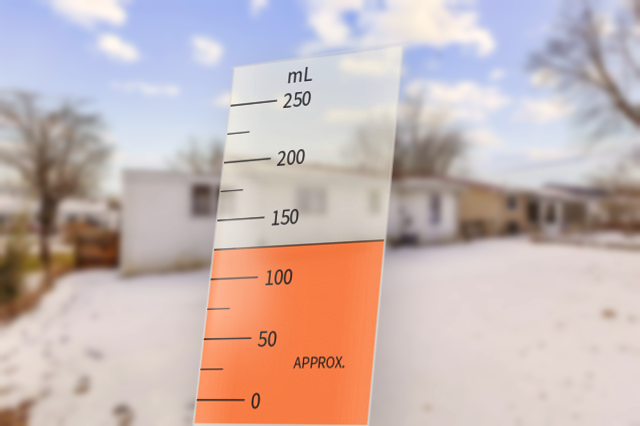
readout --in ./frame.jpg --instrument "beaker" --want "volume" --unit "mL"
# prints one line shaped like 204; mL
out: 125; mL
